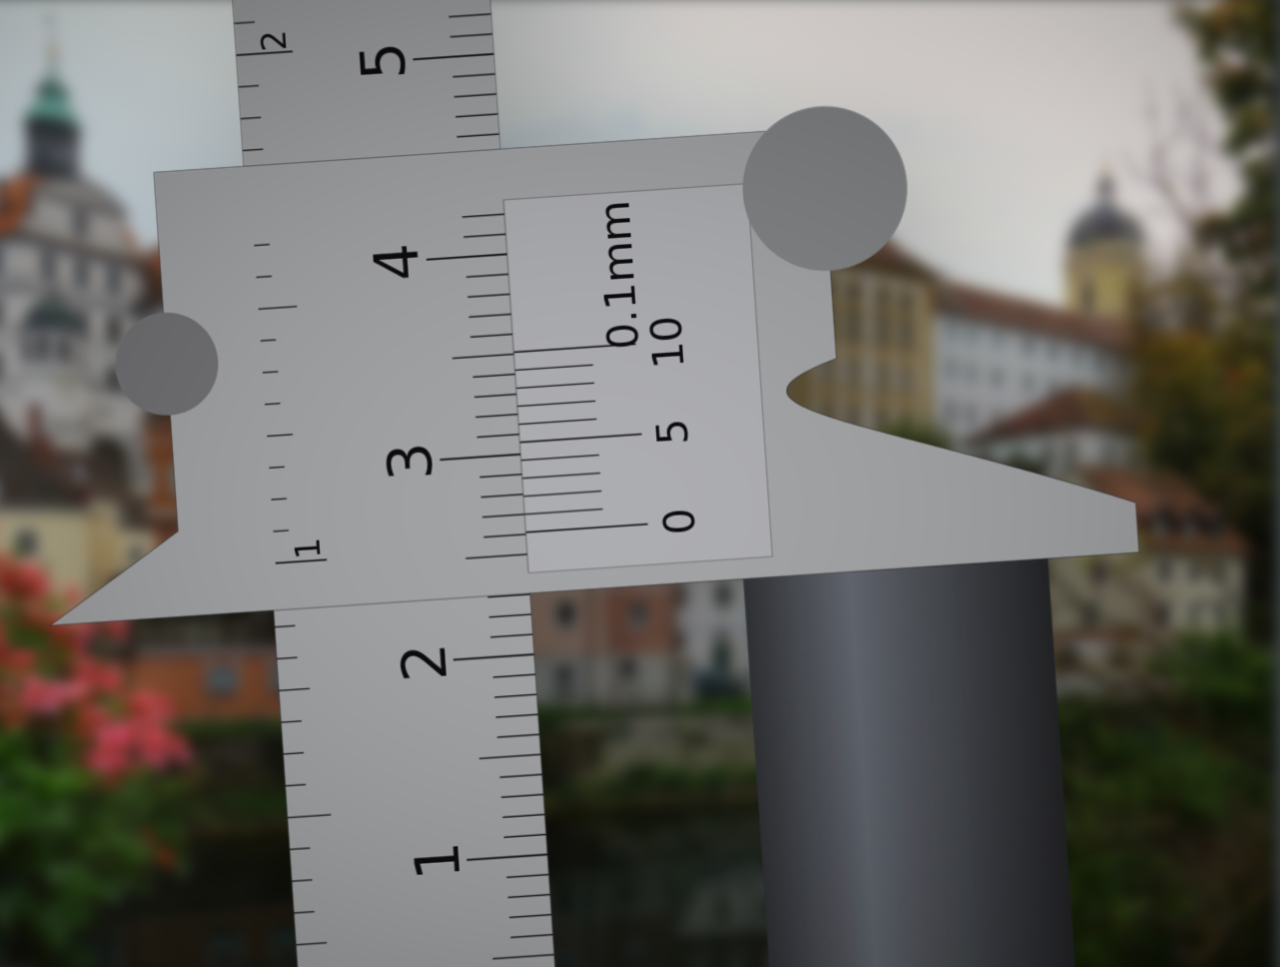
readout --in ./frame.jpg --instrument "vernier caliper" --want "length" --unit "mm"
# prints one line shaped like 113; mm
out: 26.1; mm
